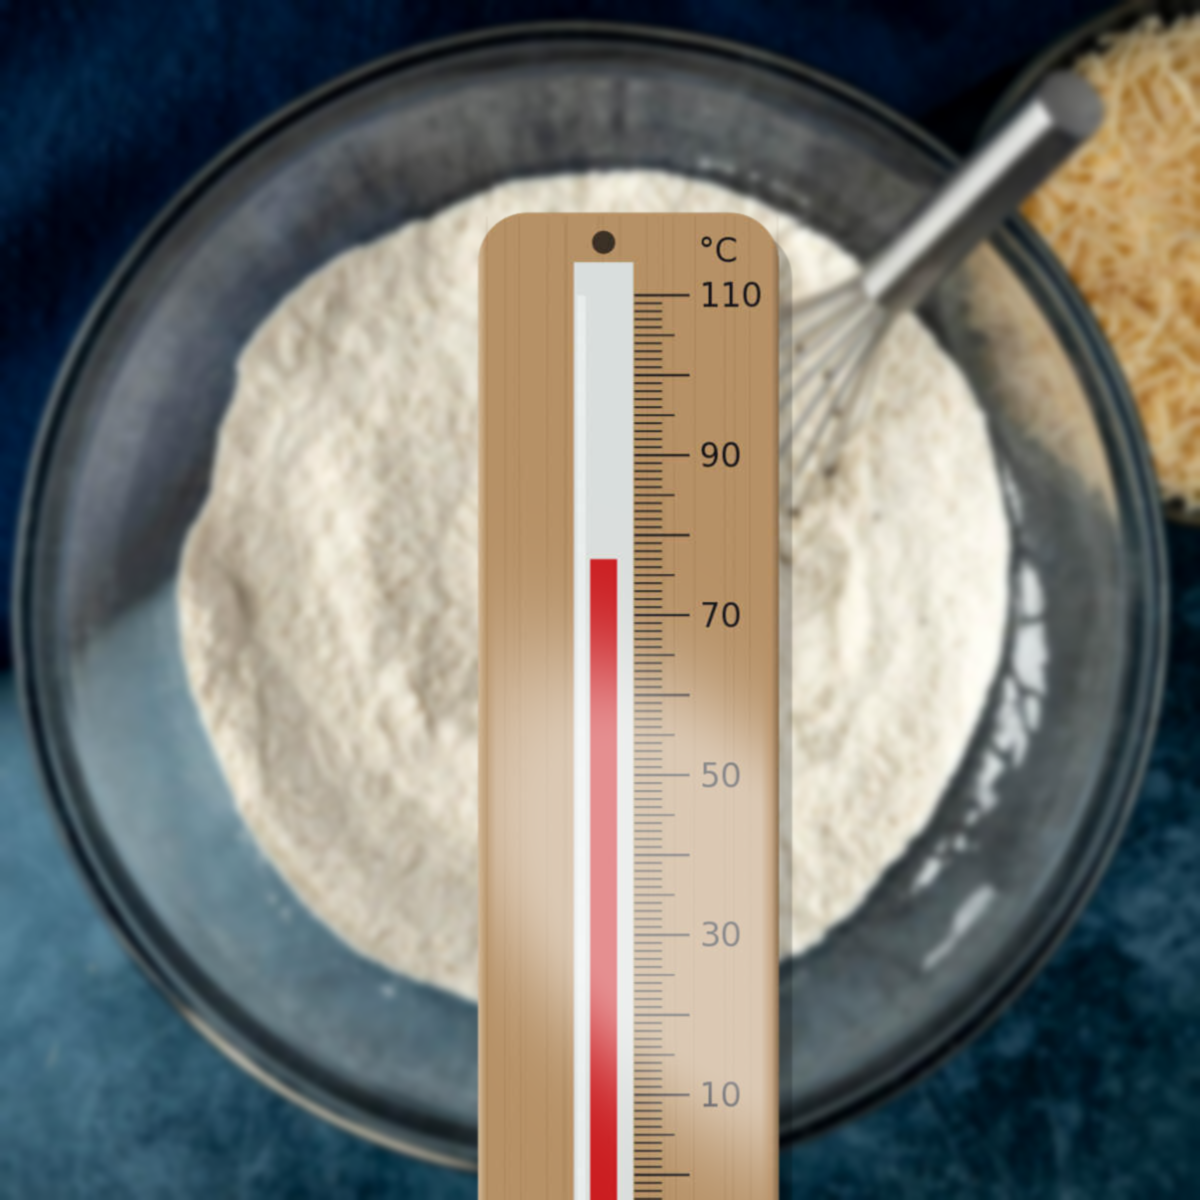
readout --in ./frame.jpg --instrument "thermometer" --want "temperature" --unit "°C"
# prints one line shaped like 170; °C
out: 77; °C
